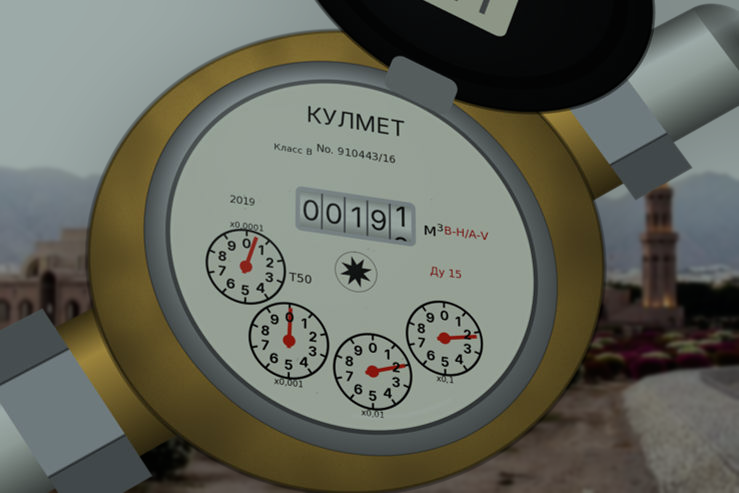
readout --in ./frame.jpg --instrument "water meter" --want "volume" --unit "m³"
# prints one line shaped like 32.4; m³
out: 191.2200; m³
